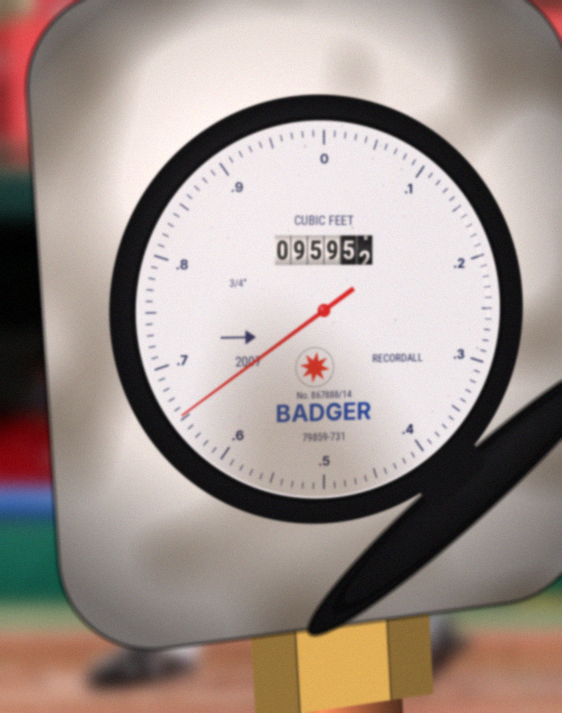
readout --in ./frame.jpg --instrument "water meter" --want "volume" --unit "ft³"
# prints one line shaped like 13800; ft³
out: 95951.65; ft³
